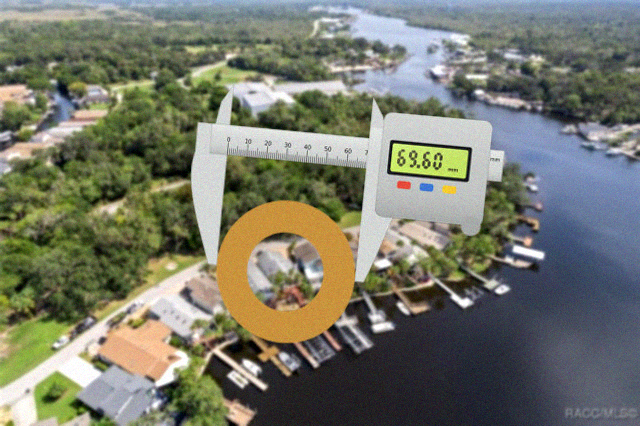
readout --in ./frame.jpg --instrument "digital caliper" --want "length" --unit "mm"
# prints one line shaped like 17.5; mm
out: 69.60; mm
